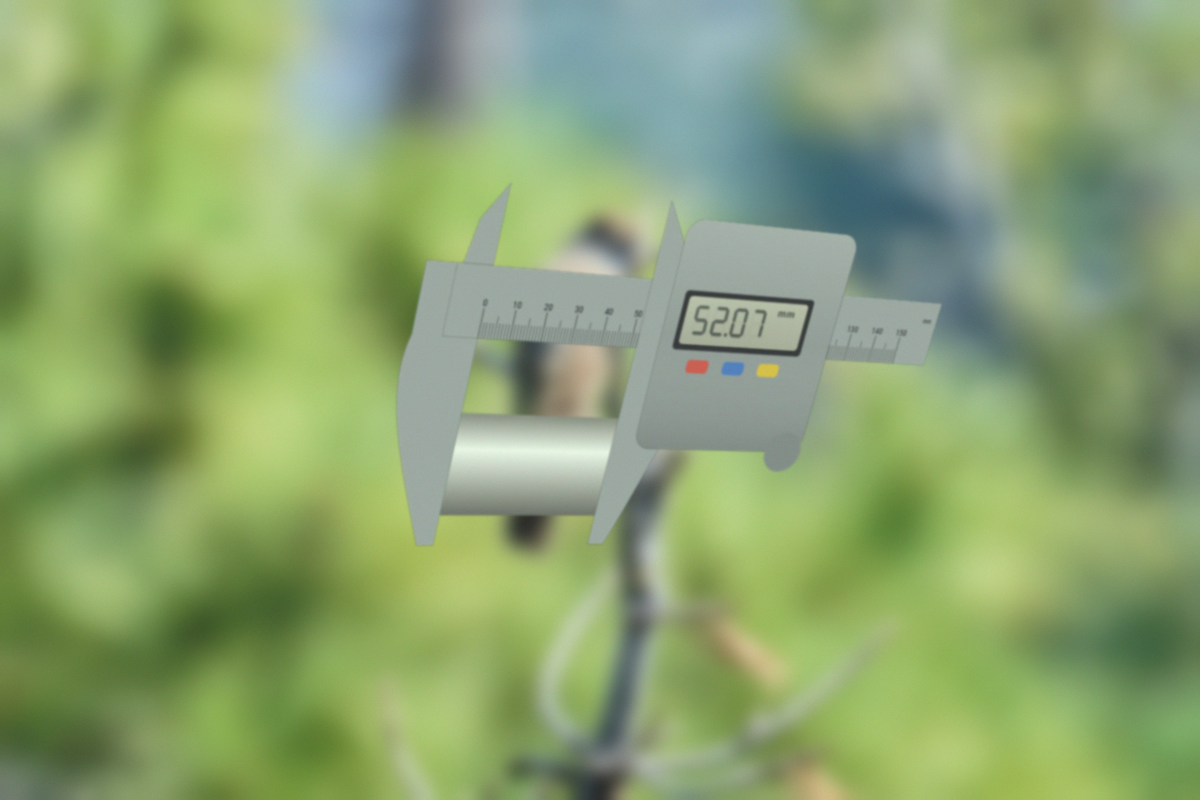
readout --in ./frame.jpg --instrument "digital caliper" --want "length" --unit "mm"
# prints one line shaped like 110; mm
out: 52.07; mm
